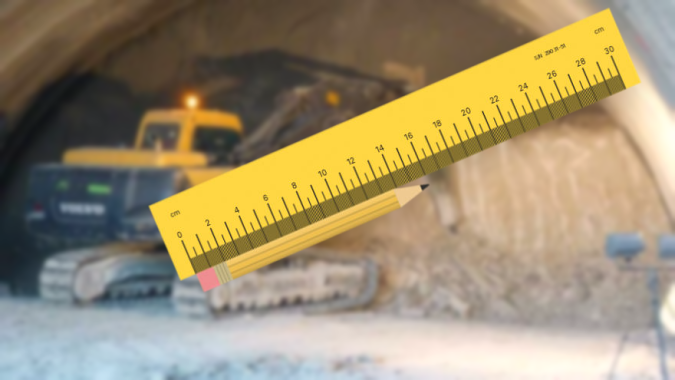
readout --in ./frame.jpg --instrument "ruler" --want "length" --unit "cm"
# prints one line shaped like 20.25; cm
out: 16; cm
